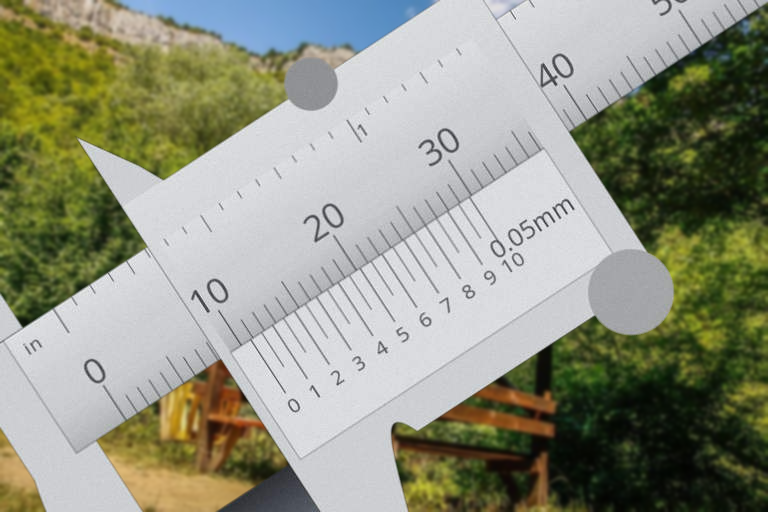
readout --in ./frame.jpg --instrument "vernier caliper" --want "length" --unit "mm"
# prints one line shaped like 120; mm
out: 10.8; mm
